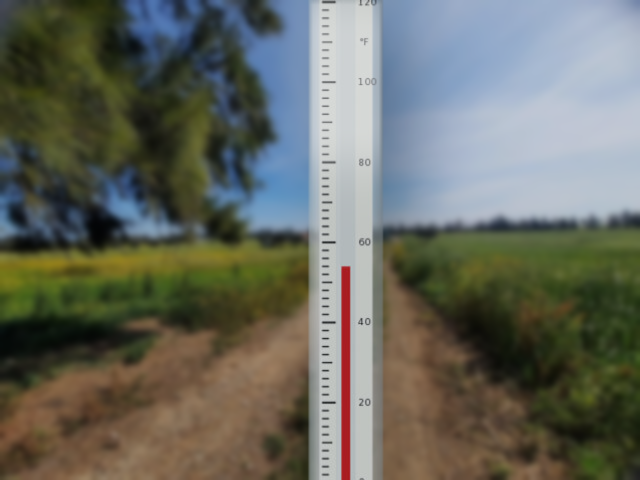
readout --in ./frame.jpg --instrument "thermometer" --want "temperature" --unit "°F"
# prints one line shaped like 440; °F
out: 54; °F
